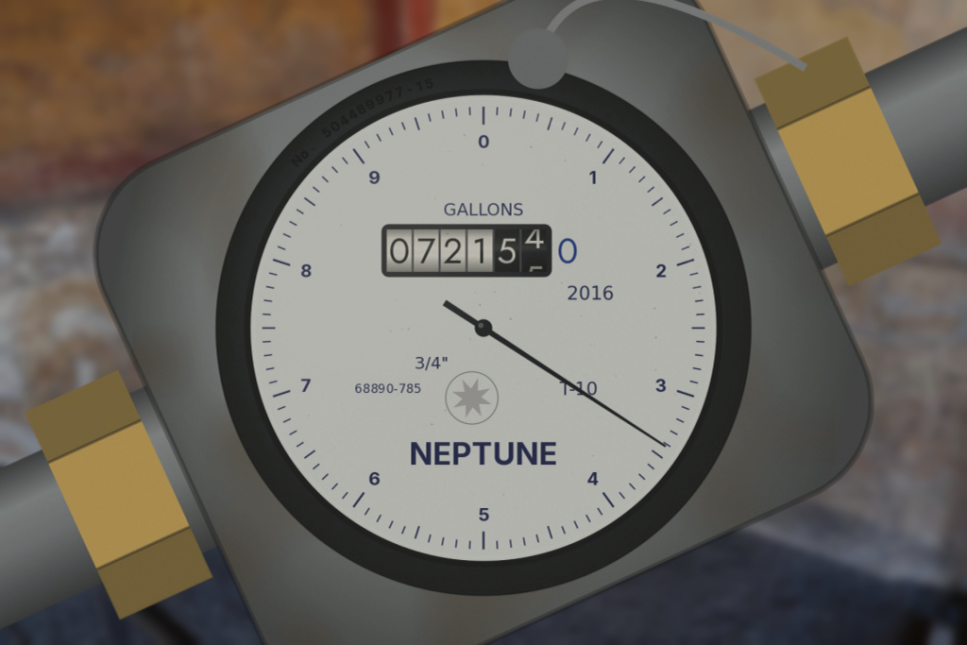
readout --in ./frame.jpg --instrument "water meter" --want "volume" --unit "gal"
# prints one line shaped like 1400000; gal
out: 721543.4; gal
